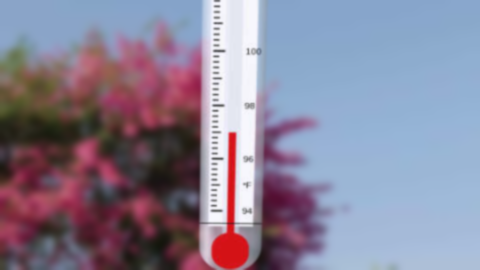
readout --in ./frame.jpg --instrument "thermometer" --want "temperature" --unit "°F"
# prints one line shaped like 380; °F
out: 97; °F
